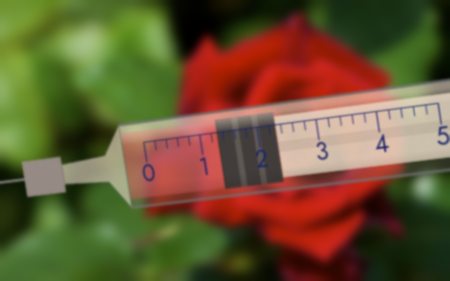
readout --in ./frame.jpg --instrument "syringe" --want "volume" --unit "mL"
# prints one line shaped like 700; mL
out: 1.3; mL
